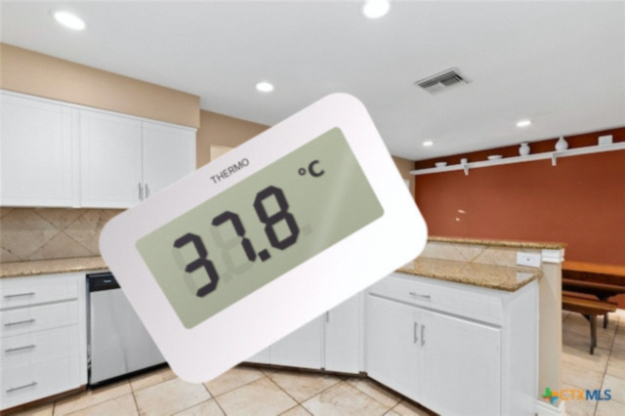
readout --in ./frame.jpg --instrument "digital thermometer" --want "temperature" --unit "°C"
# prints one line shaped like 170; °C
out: 37.8; °C
